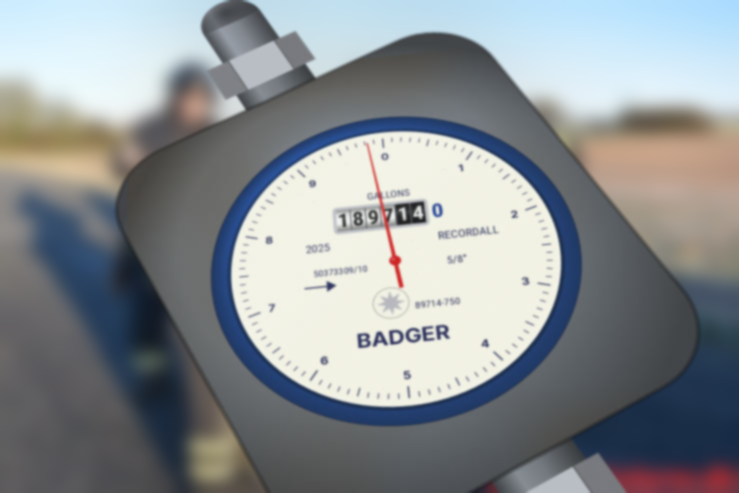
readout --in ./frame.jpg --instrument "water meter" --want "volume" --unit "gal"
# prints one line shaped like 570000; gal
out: 1897139.8; gal
